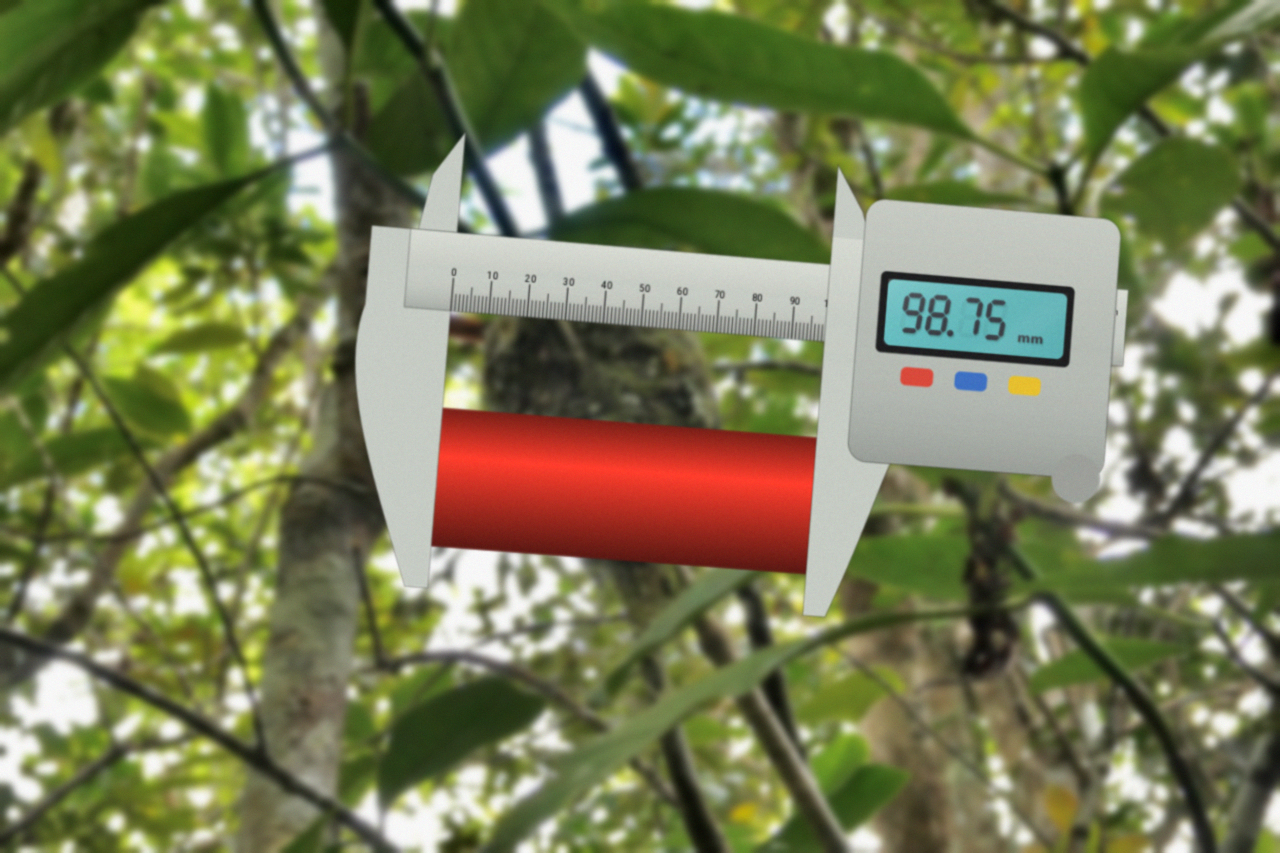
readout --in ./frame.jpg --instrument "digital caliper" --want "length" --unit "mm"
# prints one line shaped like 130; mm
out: 98.75; mm
